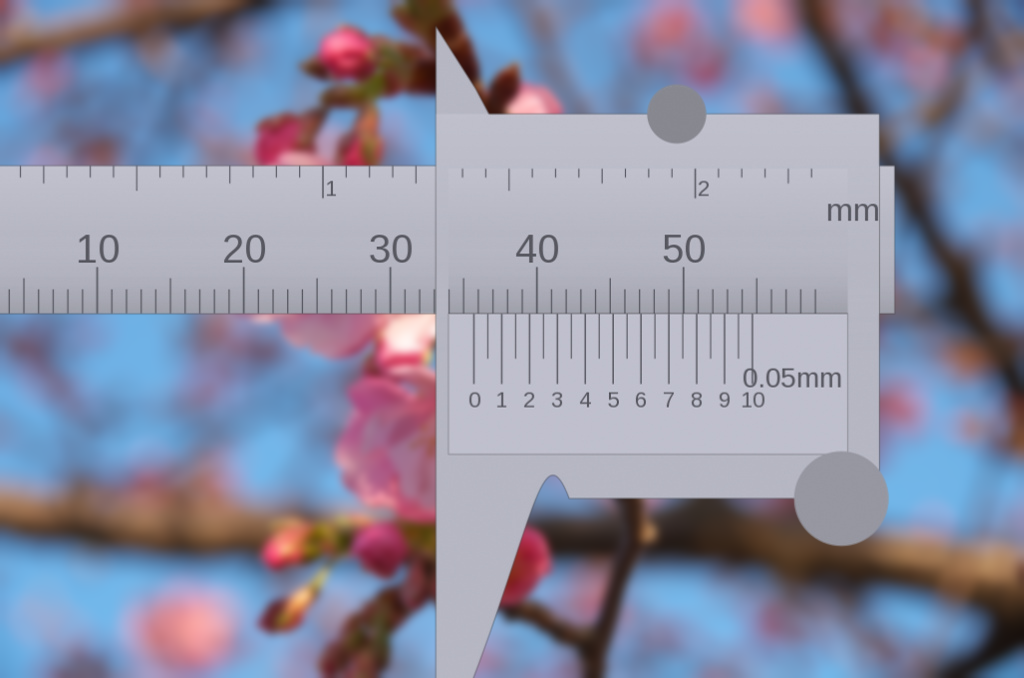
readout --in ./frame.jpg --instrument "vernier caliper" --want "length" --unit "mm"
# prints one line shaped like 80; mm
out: 35.7; mm
